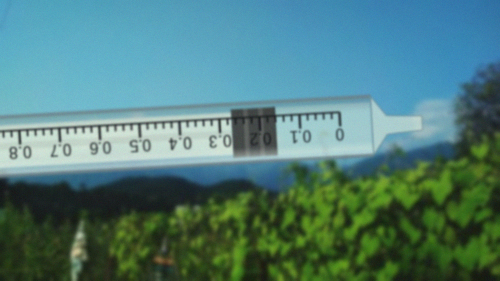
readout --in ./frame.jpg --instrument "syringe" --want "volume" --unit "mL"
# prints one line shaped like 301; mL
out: 0.16; mL
